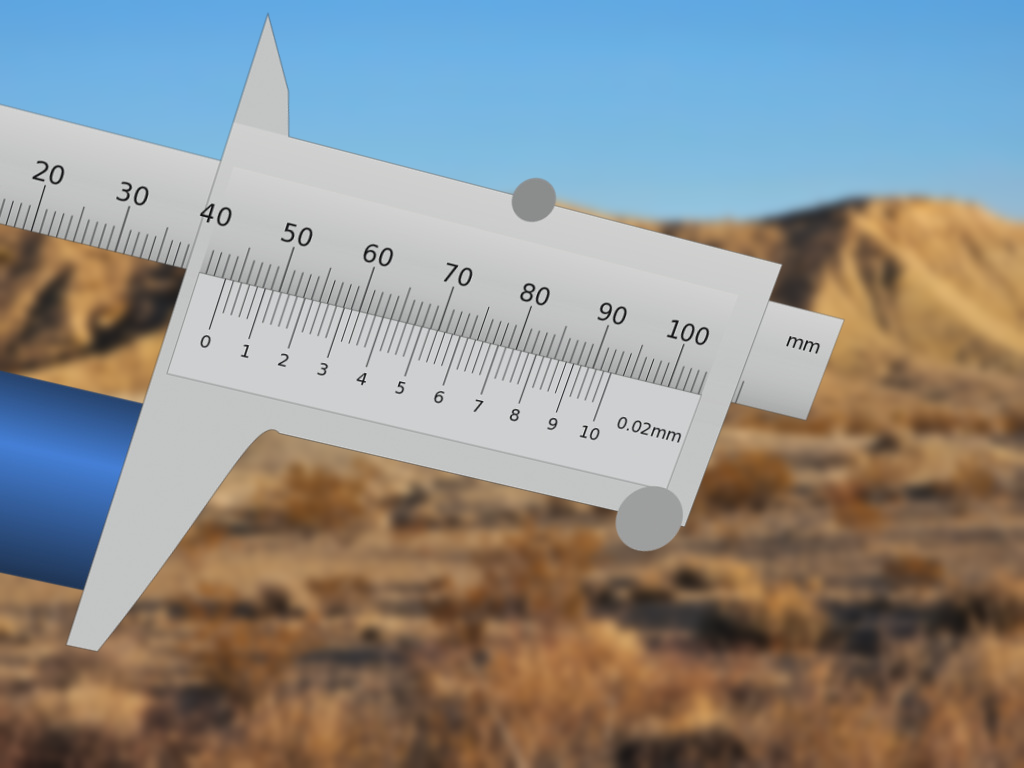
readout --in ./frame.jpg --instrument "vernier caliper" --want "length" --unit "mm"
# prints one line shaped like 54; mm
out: 43.4; mm
